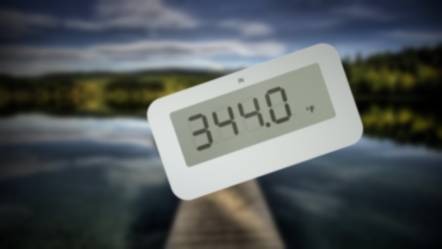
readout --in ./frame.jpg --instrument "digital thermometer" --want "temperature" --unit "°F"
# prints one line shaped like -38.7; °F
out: 344.0; °F
